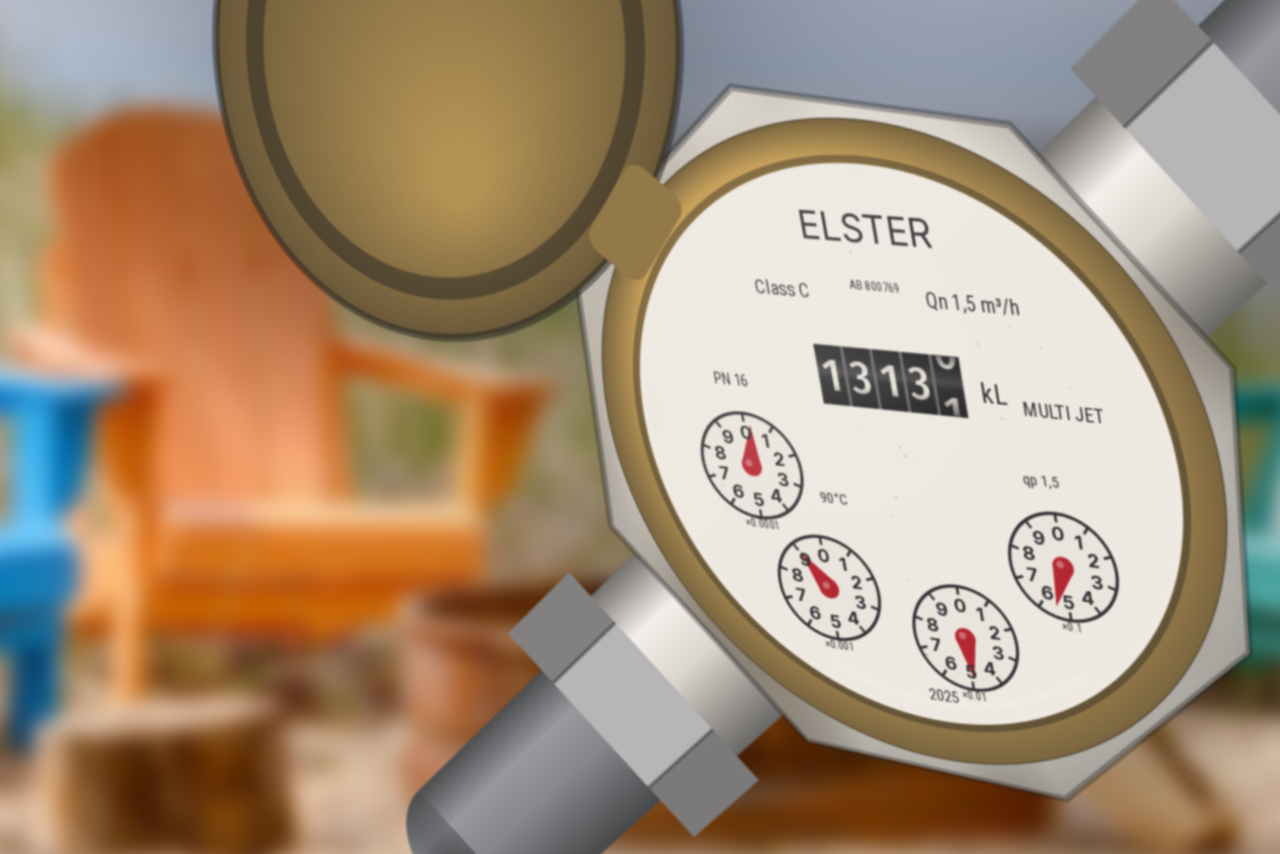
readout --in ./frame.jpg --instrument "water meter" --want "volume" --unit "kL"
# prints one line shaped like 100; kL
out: 13130.5490; kL
